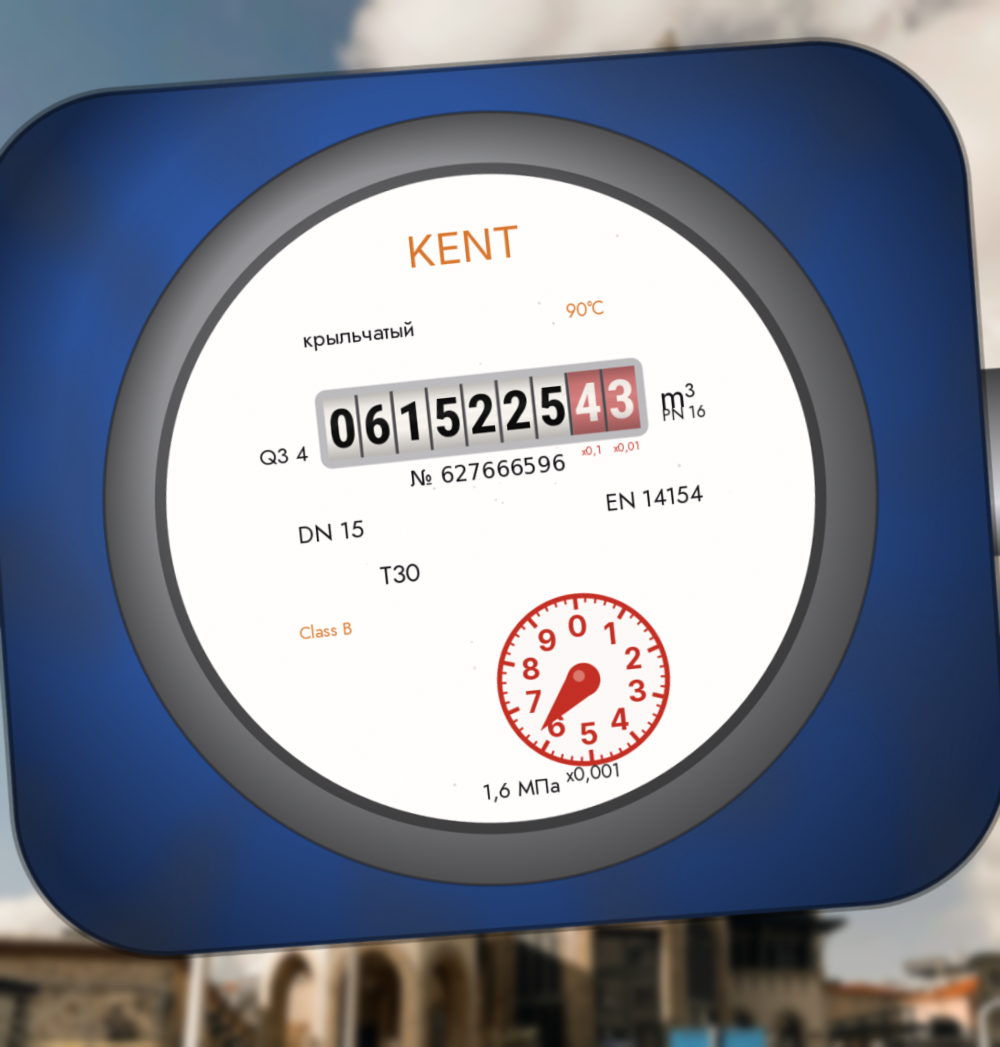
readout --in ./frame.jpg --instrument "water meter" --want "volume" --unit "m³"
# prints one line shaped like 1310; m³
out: 615225.436; m³
